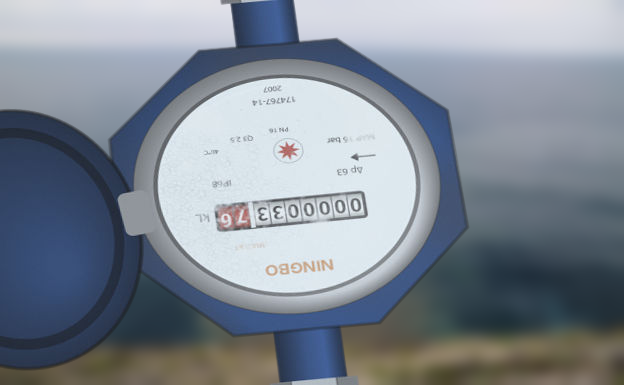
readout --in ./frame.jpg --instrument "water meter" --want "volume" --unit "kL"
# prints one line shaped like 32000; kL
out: 33.76; kL
